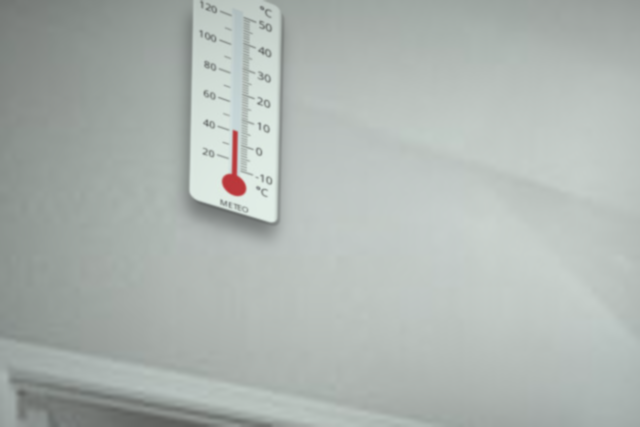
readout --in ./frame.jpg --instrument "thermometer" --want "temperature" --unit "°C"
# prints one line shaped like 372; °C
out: 5; °C
